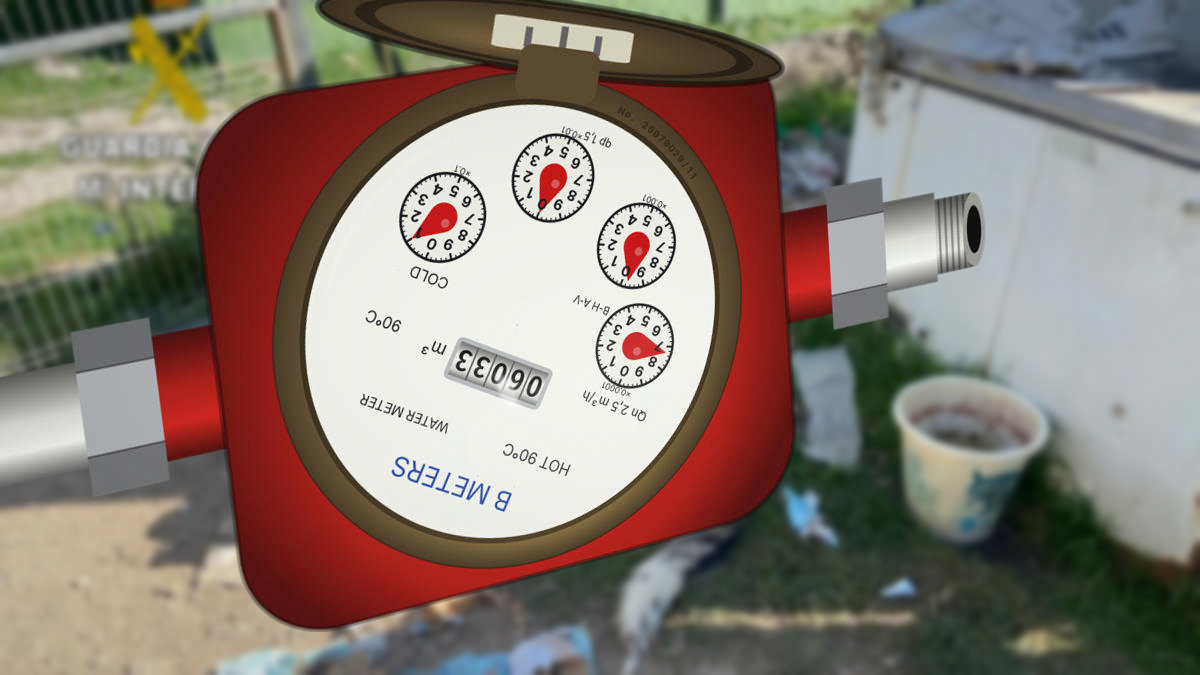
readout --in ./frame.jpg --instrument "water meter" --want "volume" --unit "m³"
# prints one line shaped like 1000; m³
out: 6033.0997; m³
